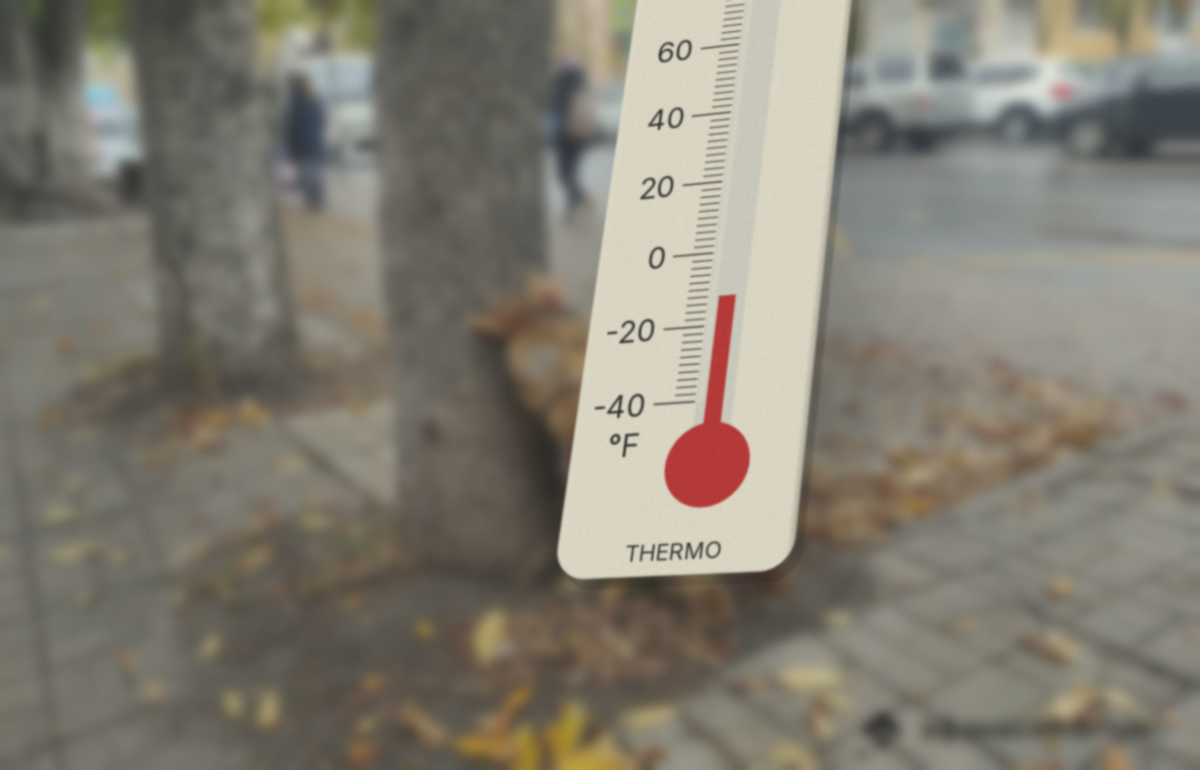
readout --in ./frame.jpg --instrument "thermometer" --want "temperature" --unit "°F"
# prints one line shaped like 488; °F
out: -12; °F
